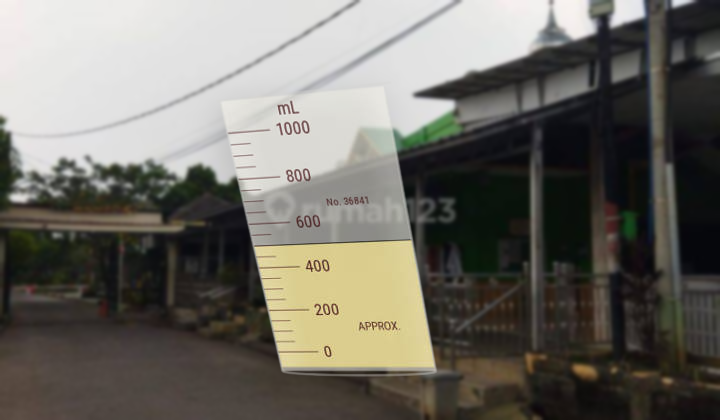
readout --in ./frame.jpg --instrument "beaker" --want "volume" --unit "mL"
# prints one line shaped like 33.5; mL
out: 500; mL
